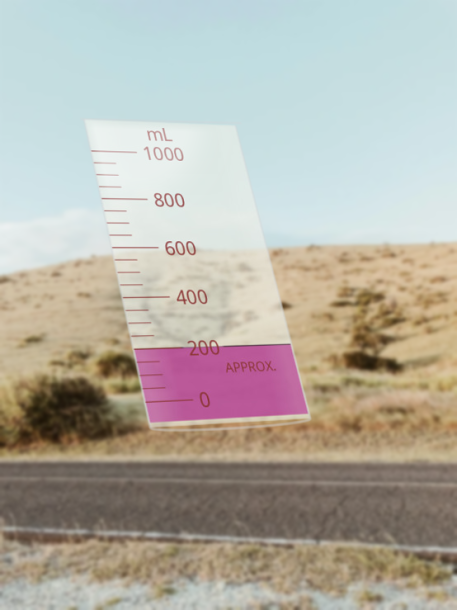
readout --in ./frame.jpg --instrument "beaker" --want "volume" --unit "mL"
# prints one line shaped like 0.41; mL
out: 200; mL
